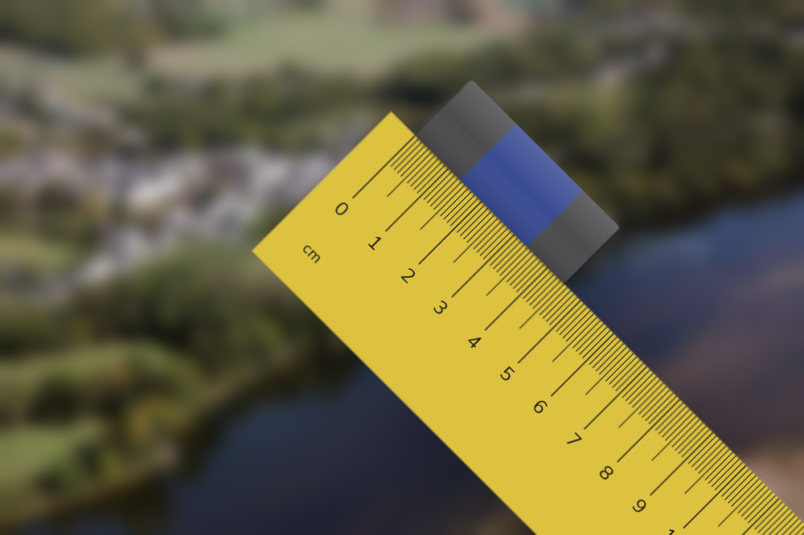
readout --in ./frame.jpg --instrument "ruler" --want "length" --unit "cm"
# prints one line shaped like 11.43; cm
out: 4.5; cm
